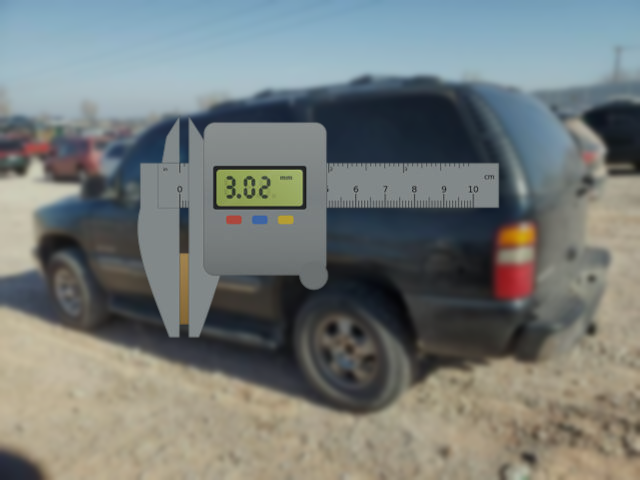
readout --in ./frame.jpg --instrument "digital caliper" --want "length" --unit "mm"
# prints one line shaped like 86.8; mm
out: 3.02; mm
